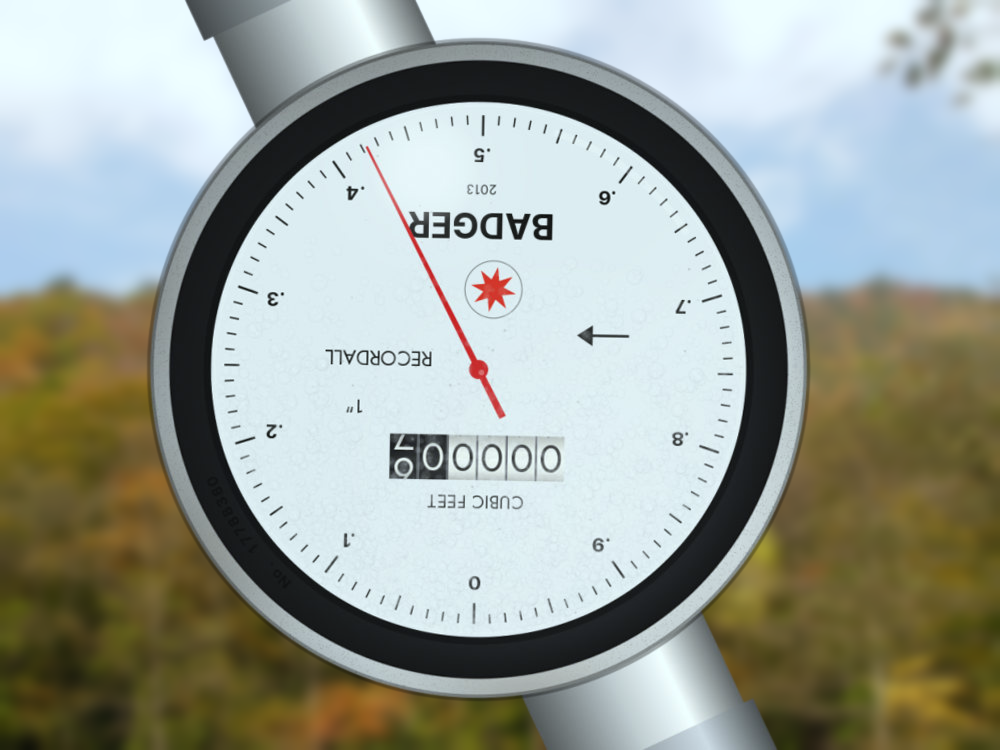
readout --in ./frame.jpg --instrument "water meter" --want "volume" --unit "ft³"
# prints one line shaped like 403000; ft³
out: 6.42; ft³
